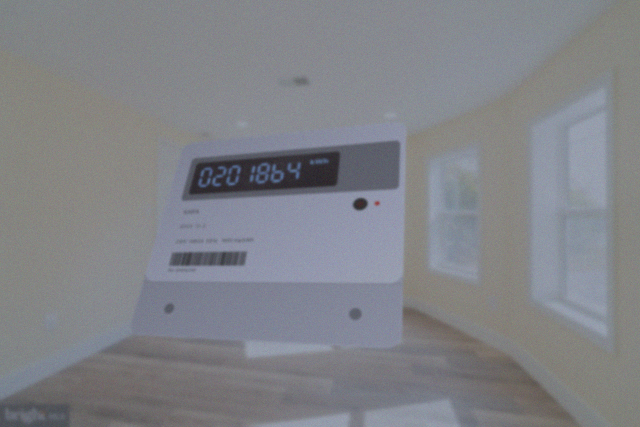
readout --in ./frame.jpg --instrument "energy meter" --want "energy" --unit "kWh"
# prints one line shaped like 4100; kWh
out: 201864; kWh
